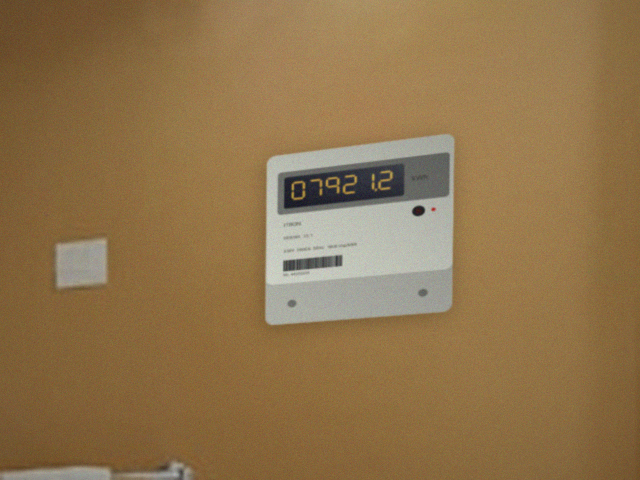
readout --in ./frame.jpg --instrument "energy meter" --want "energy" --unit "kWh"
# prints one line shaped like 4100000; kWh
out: 7921.2; kWh
